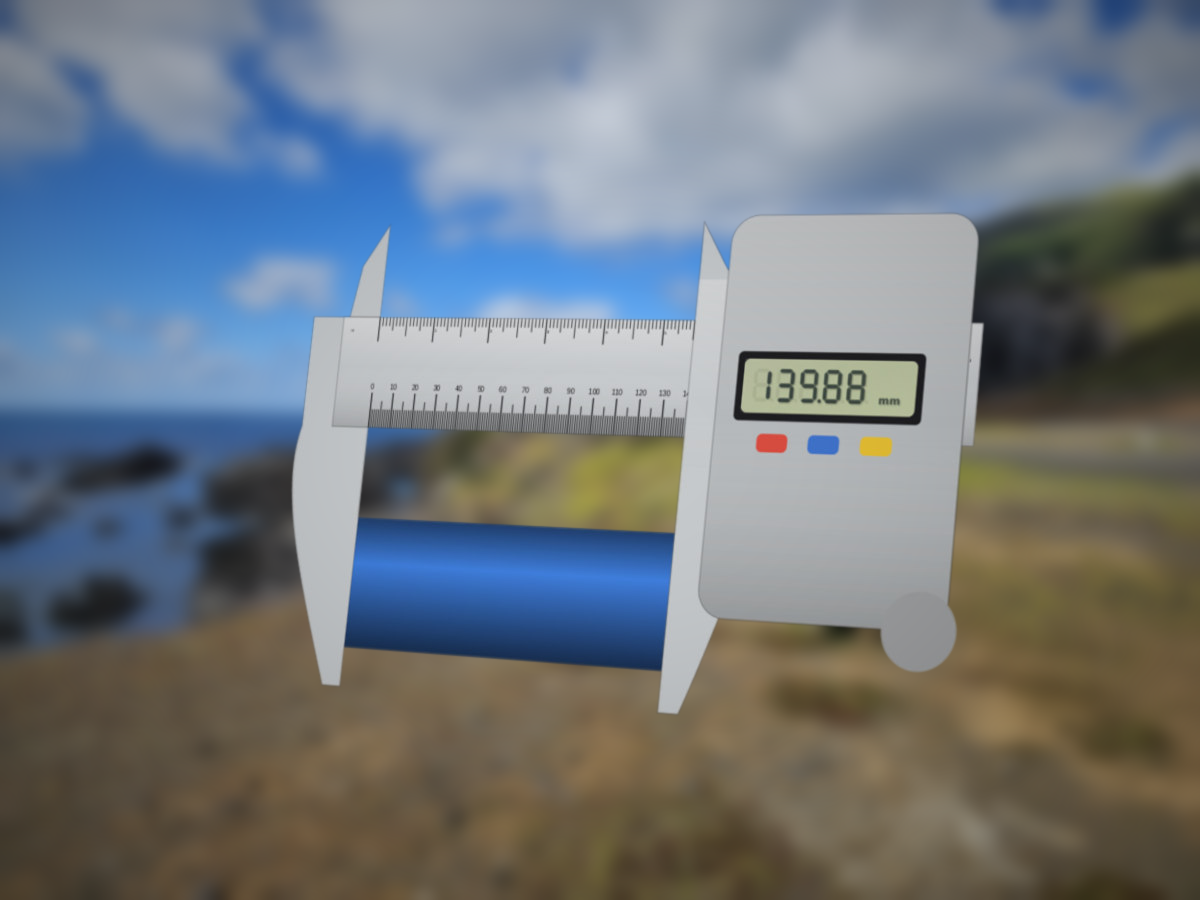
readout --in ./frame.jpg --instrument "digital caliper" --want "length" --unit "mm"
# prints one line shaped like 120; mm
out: 139.88; mm
